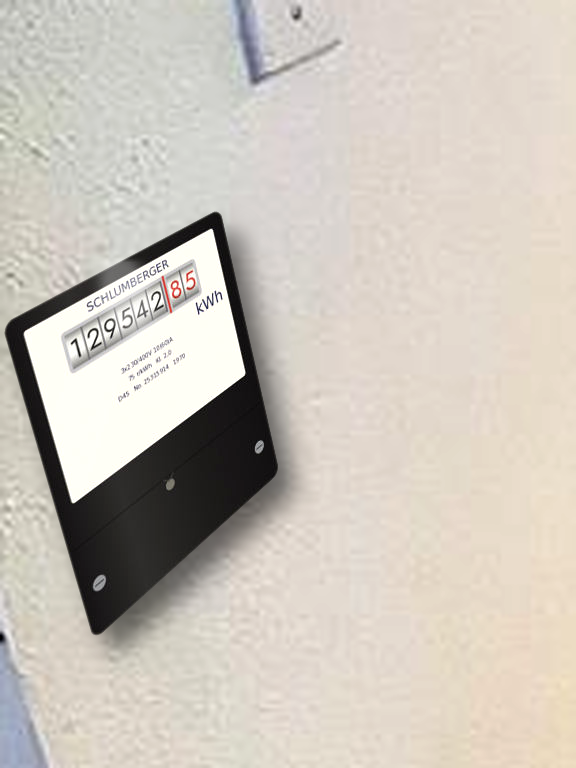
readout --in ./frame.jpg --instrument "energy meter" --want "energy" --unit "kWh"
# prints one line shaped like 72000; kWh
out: 129542.85; kWh
